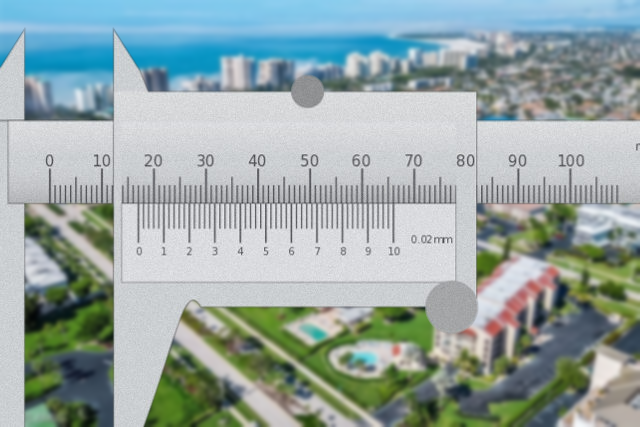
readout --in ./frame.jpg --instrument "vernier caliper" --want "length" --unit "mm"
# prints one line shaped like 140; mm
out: 17.0; mm
